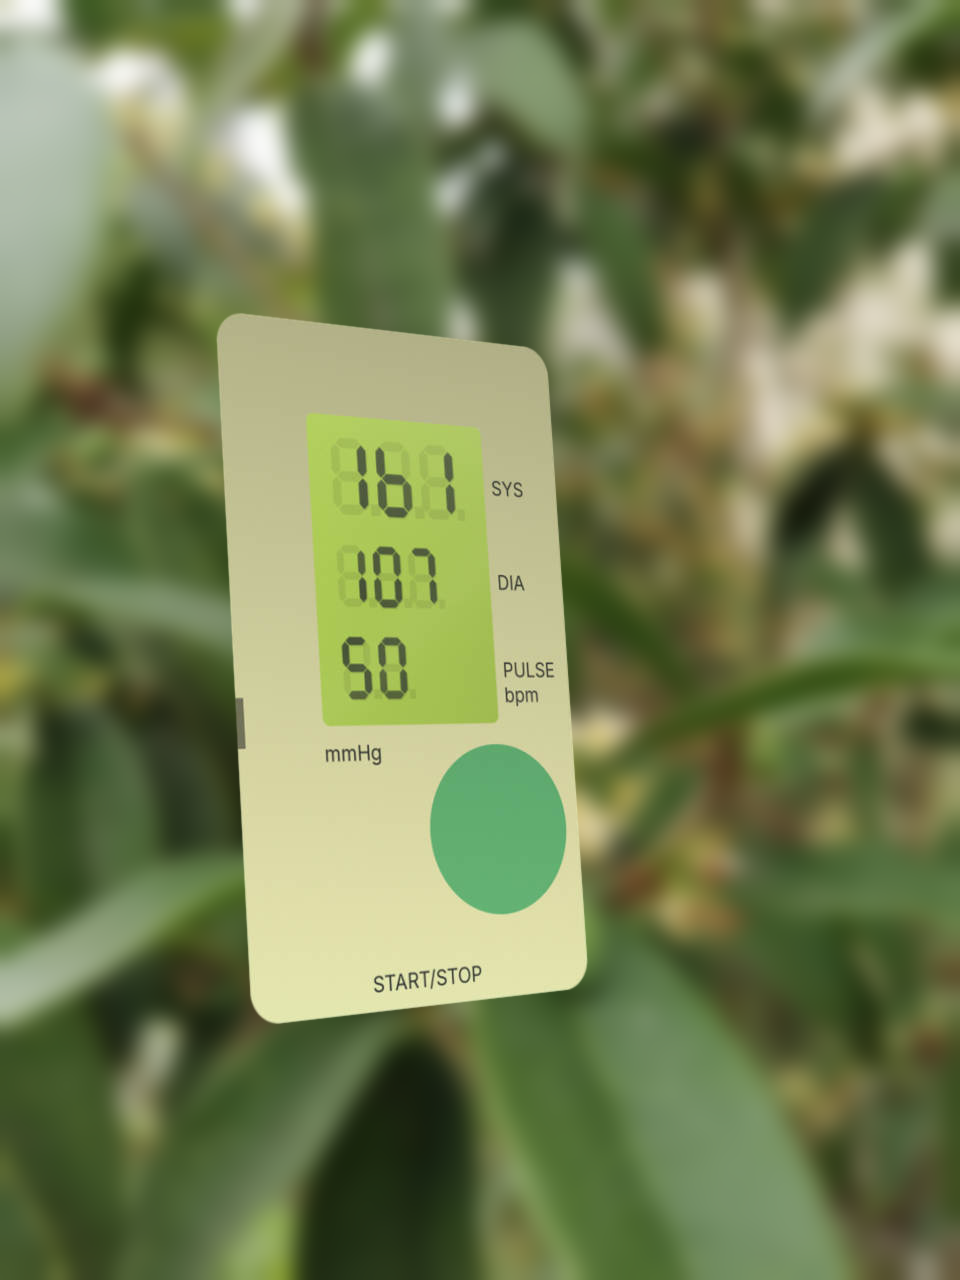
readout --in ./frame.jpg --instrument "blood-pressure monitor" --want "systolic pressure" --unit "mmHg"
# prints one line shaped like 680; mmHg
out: 161; mmHg
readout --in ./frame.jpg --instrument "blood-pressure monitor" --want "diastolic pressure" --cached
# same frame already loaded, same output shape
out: 107; mmHg
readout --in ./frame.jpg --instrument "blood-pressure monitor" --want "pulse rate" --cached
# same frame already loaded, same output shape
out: 50; bpm
